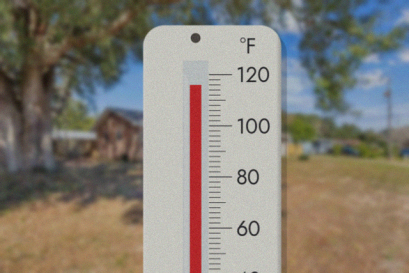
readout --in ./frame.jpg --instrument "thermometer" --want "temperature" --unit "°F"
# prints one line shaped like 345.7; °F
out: 116; °F
